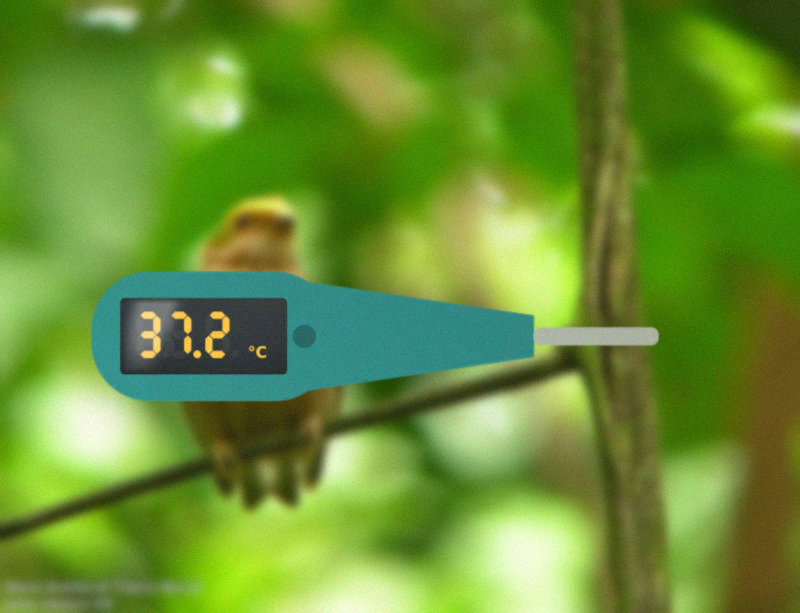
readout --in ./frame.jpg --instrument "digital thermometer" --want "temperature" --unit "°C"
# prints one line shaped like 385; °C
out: 37.2; °C
